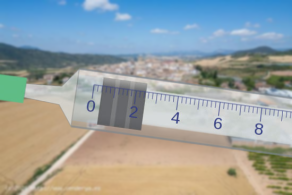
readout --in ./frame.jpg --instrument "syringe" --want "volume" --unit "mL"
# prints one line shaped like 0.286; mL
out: 0.4; mL
